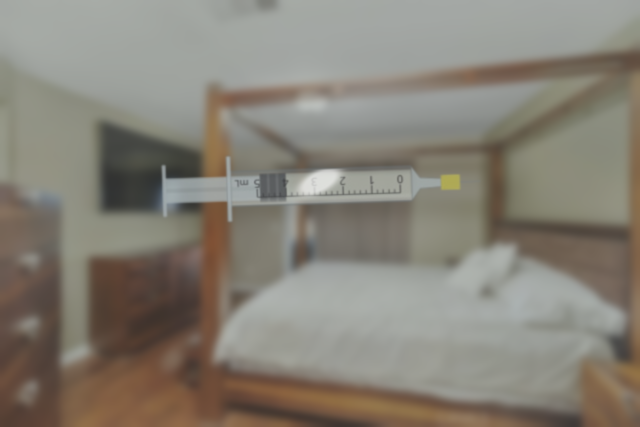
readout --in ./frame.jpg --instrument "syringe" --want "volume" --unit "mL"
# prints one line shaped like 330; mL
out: 4; mL
